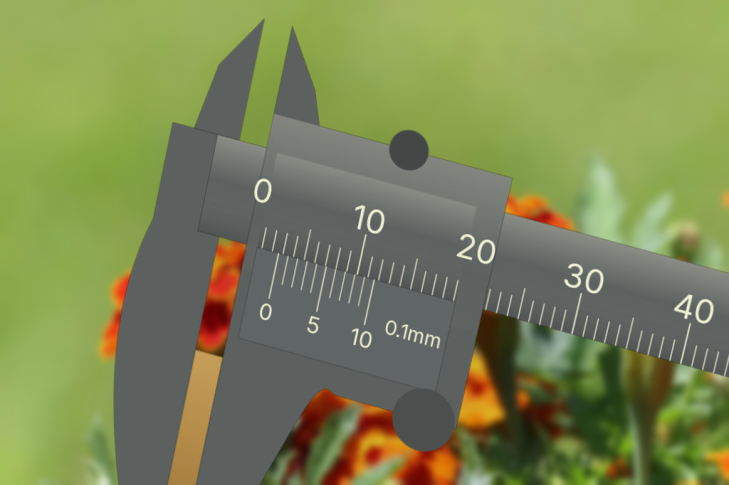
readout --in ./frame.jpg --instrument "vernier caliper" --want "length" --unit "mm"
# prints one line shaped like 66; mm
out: 2.6; mm
